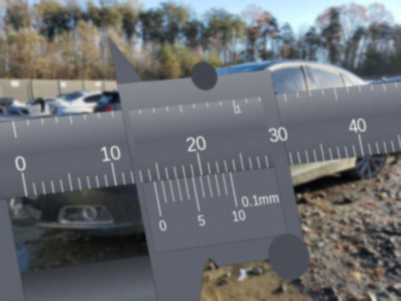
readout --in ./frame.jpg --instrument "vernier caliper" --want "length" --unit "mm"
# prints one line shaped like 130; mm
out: 14.4; mm
